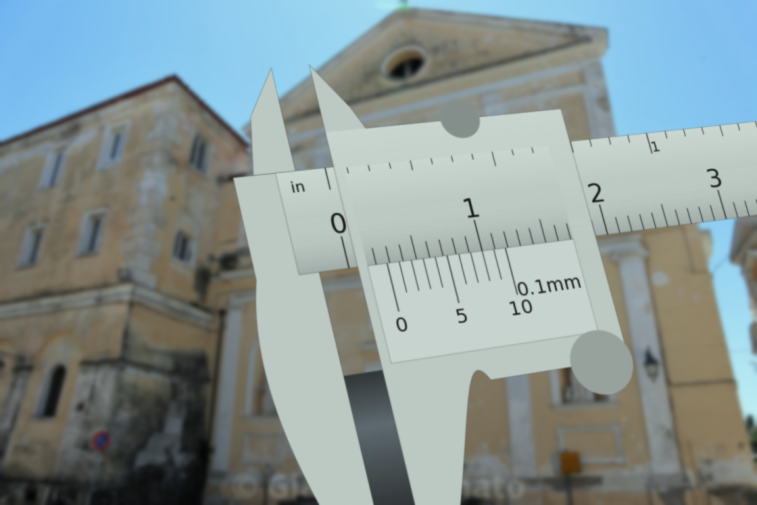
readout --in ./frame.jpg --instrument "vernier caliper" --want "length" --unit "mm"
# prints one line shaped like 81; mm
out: 2.8; mm
